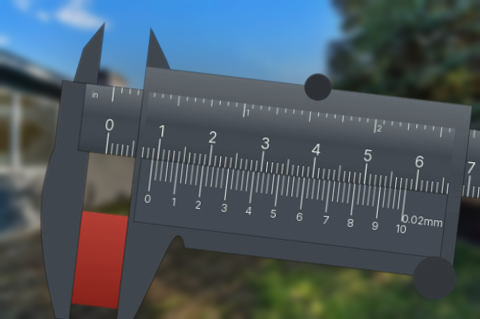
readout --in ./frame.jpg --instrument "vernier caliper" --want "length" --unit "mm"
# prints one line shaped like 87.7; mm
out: 9.0; mm
